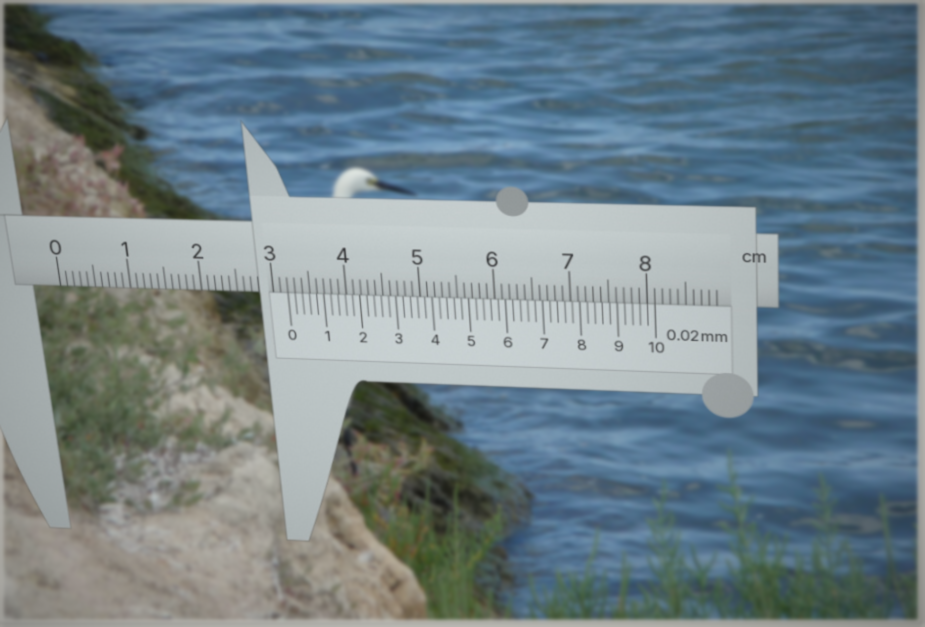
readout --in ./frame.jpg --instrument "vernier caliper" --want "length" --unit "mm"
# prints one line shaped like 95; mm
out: 32.0; mm
